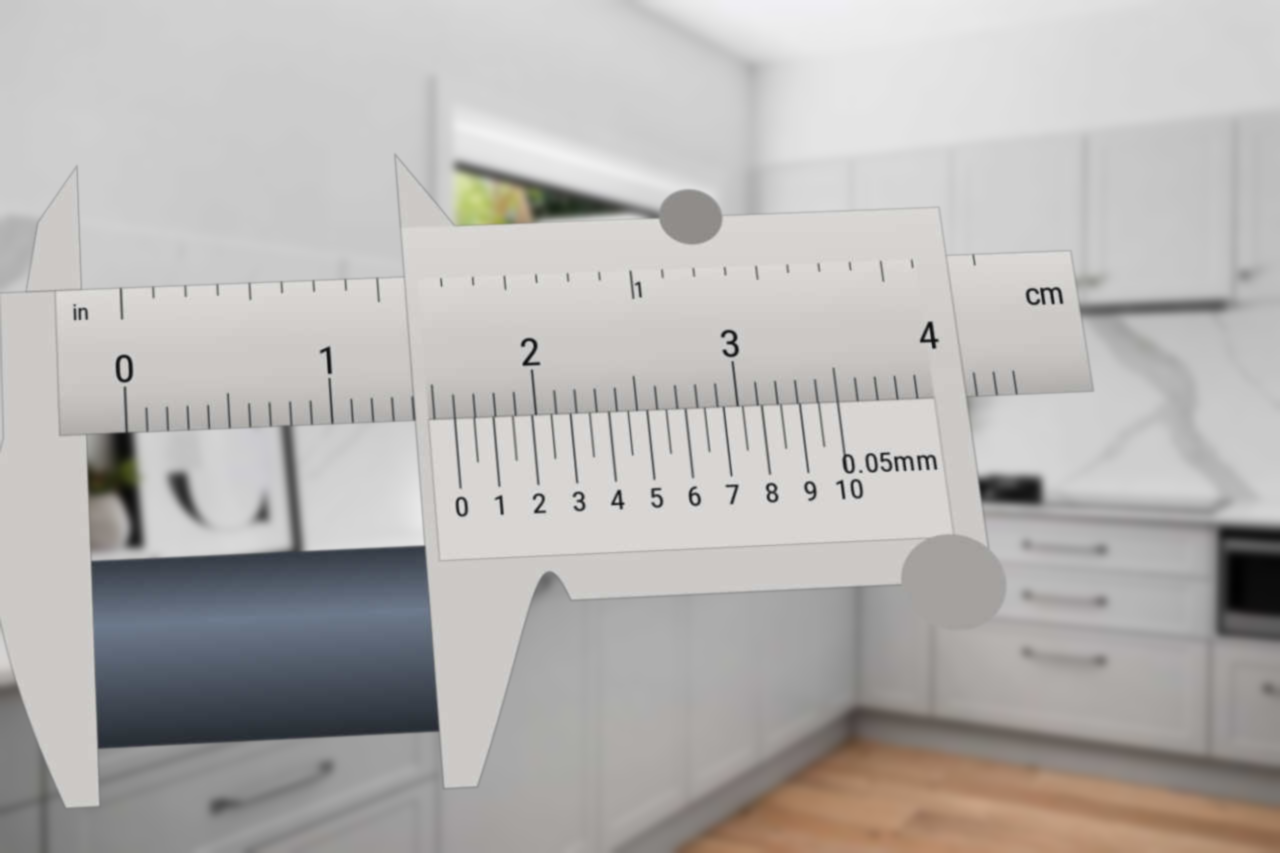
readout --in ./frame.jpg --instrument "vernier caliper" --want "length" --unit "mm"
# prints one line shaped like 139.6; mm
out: 16.0; mm
